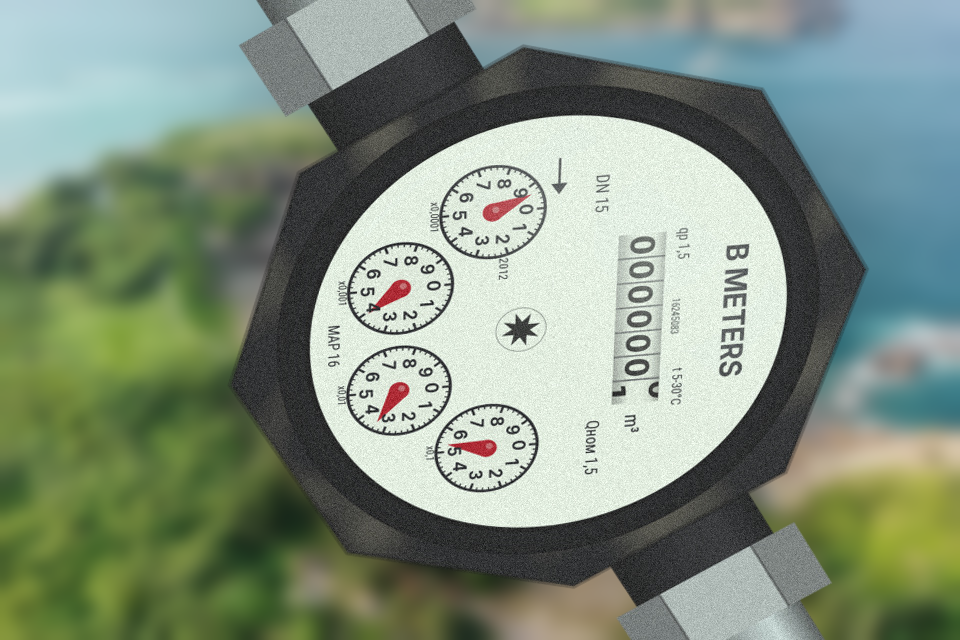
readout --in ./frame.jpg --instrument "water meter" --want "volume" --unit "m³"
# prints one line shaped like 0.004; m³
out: 0.5339; m³
